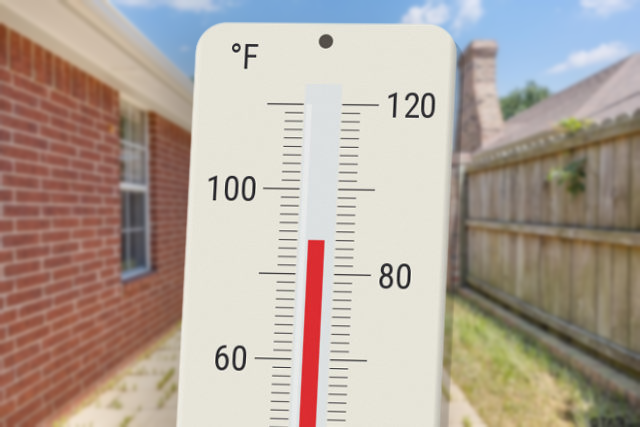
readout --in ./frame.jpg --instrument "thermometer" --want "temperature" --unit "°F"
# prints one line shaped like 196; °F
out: 88; °F
